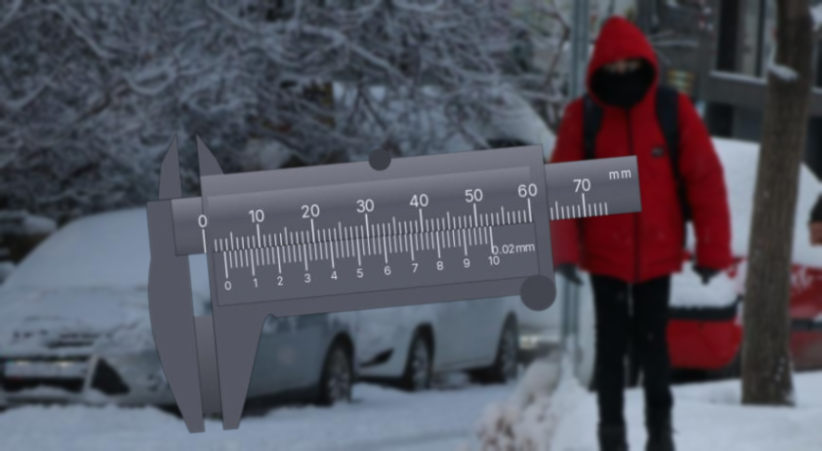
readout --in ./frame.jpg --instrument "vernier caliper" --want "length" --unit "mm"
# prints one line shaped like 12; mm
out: 3.5; mm
